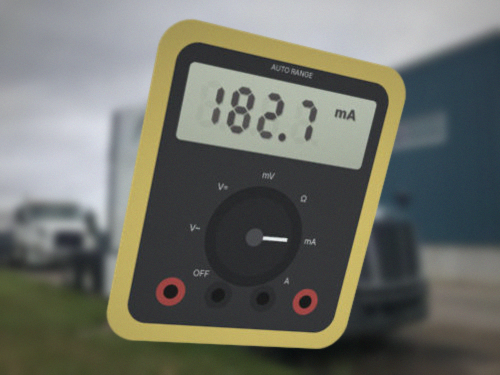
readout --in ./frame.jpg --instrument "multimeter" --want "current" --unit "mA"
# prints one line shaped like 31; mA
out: 182.7; mA
